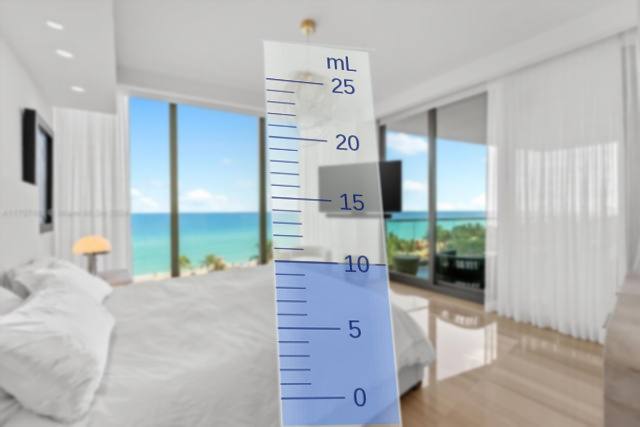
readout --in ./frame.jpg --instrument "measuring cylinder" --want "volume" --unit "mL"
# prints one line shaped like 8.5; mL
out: 10; mL
